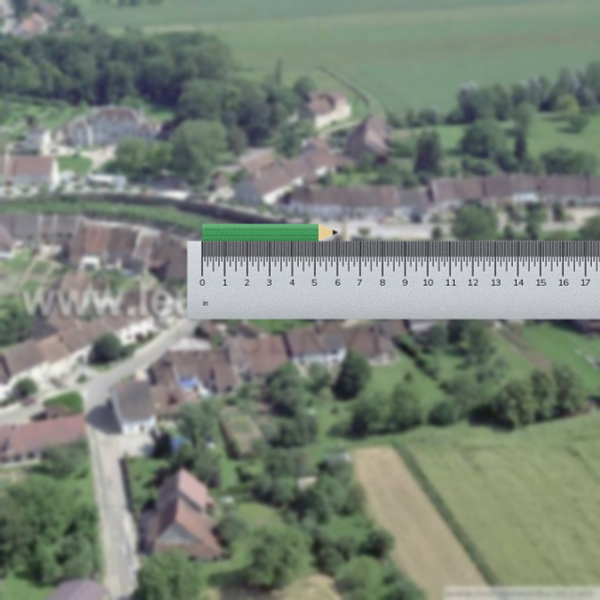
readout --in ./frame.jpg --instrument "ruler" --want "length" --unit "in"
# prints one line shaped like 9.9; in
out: 6; in
